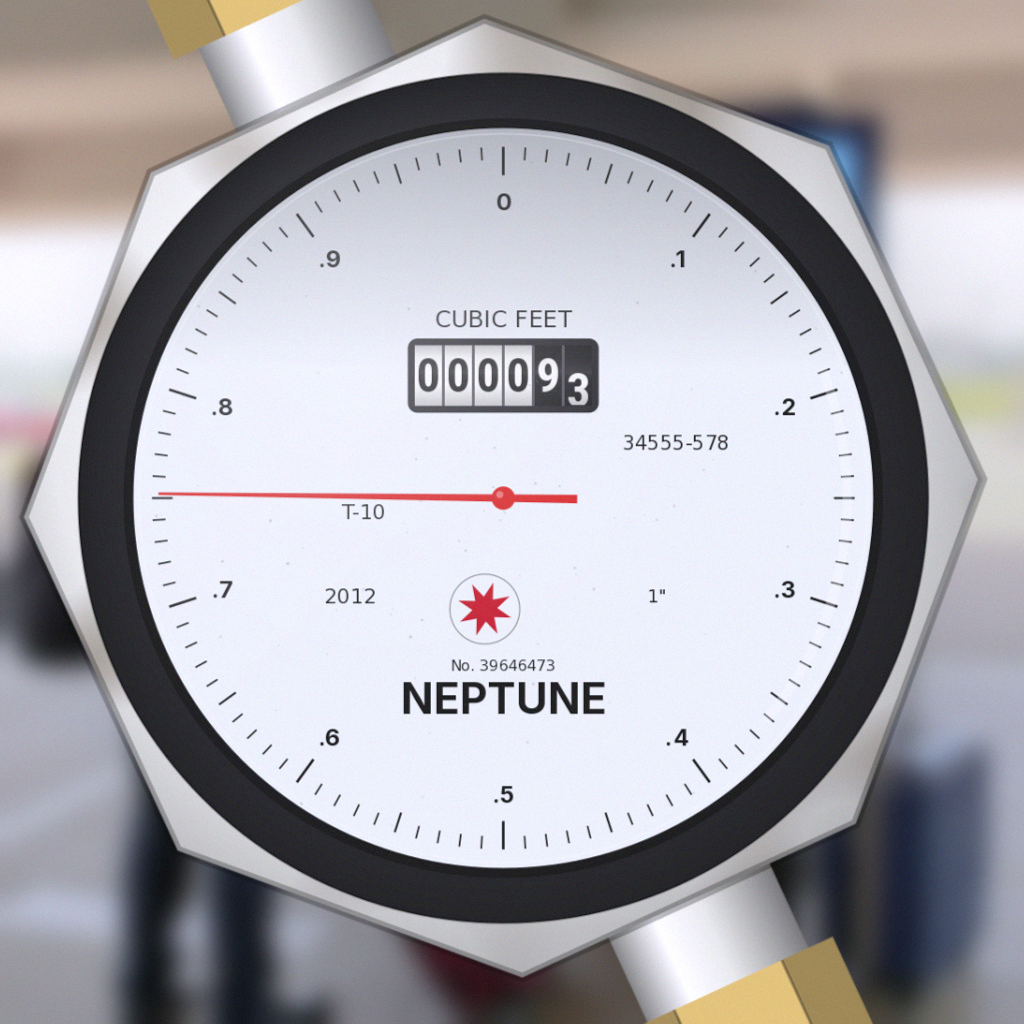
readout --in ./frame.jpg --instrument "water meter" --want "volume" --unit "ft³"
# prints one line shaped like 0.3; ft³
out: 92.75; ft³
